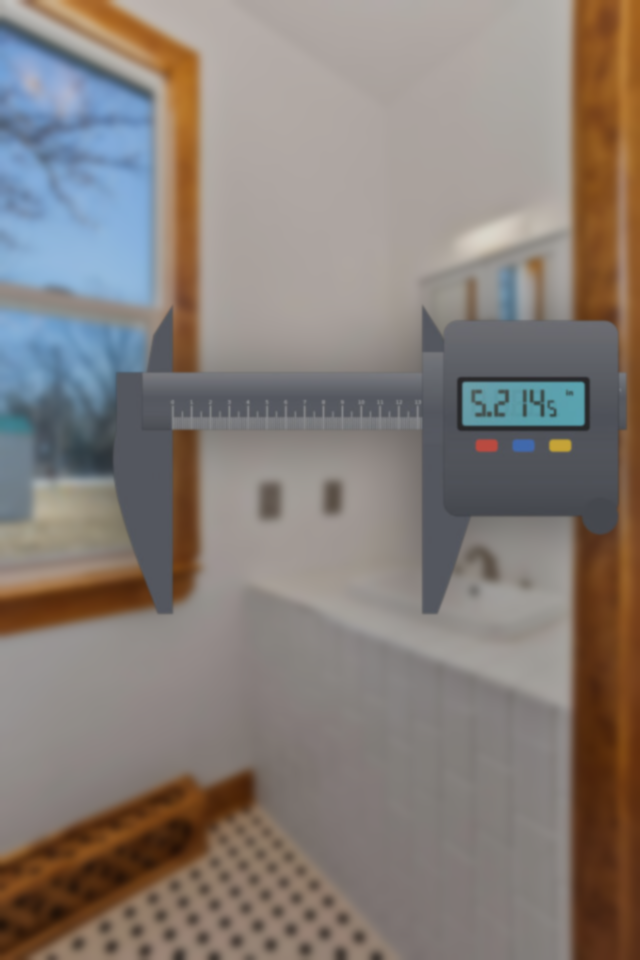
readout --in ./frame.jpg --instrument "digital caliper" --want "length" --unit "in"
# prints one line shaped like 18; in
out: 5.2145; in
